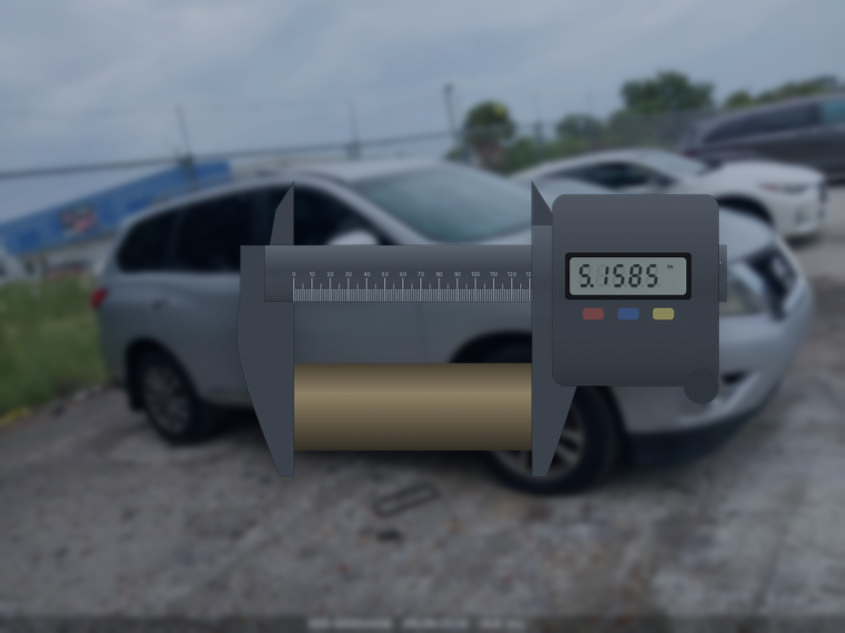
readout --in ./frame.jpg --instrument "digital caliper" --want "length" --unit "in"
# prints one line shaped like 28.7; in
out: 5.1585; in
